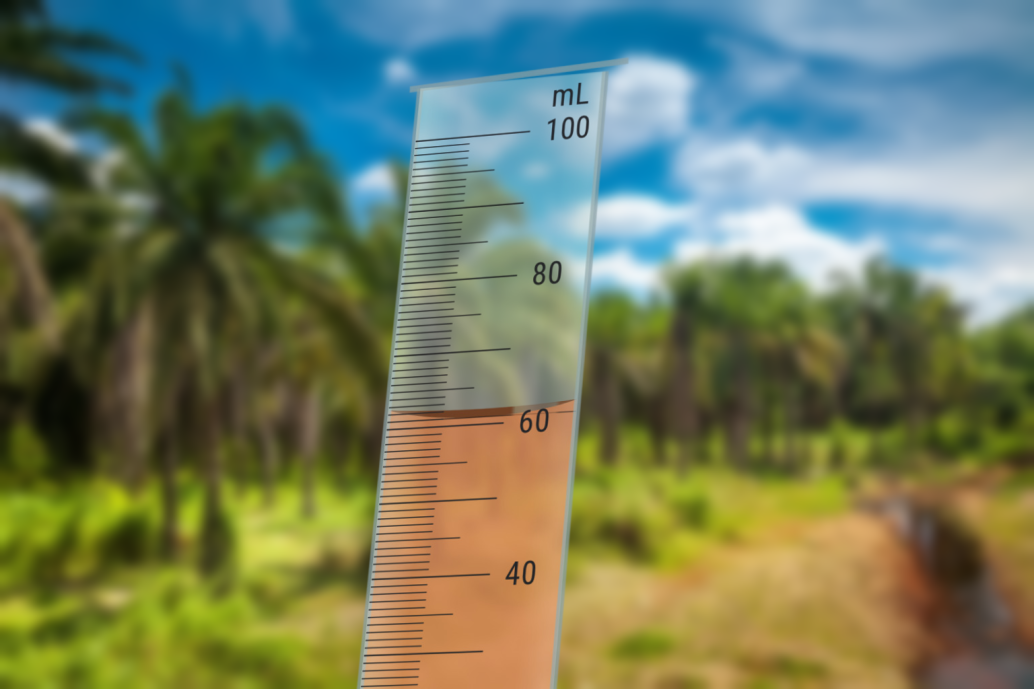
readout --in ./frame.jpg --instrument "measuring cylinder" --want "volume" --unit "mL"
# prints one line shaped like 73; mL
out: 61; mL
